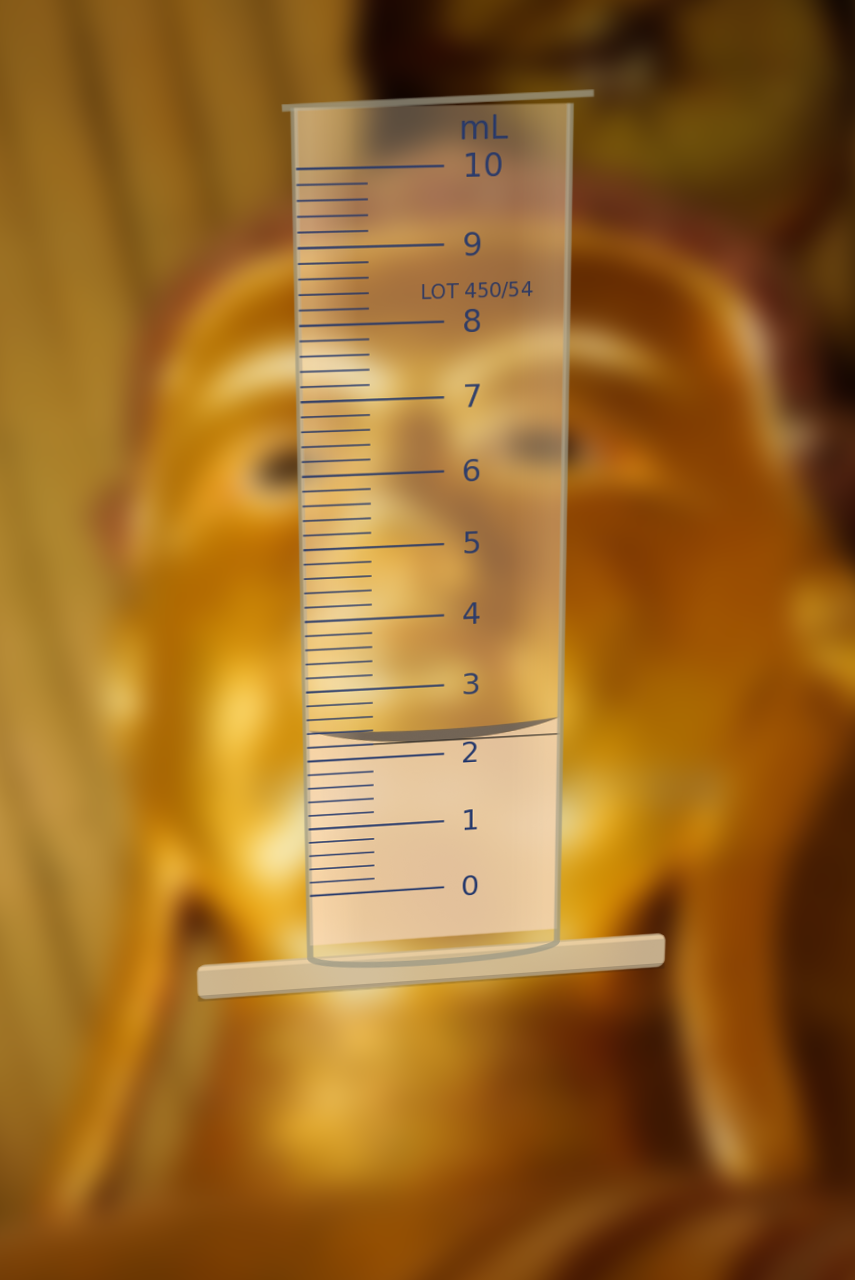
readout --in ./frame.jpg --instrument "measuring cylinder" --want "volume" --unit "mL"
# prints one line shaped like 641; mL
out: 2.2; mL
